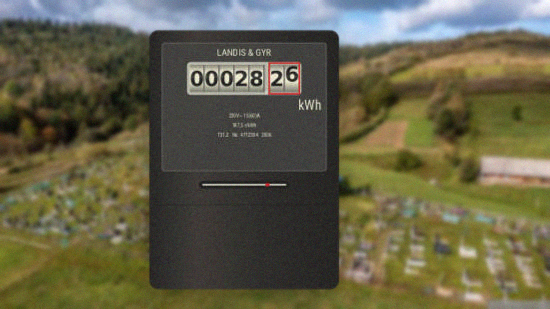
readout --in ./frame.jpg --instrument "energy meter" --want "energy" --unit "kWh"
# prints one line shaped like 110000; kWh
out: 28.26; kWh
